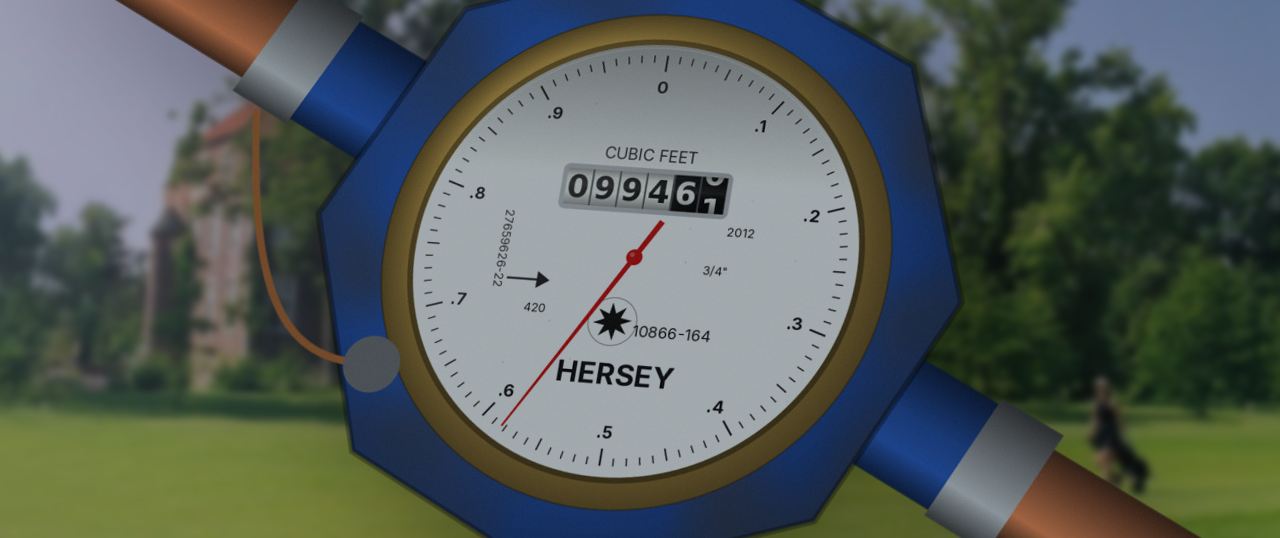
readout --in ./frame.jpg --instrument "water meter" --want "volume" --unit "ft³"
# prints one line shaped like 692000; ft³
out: 99460.58; ft³
